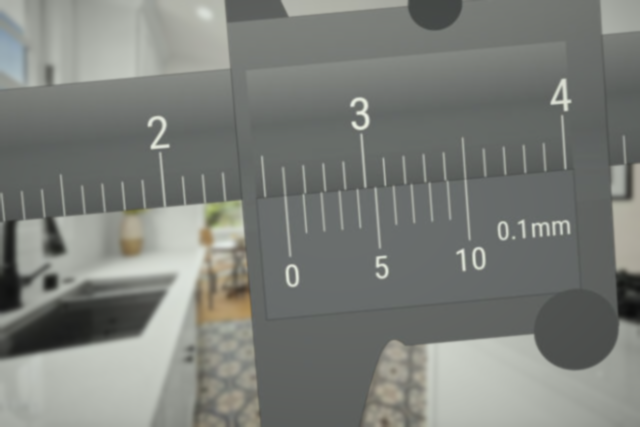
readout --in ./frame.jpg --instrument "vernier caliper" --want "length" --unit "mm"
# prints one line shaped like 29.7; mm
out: 26.0; mm
